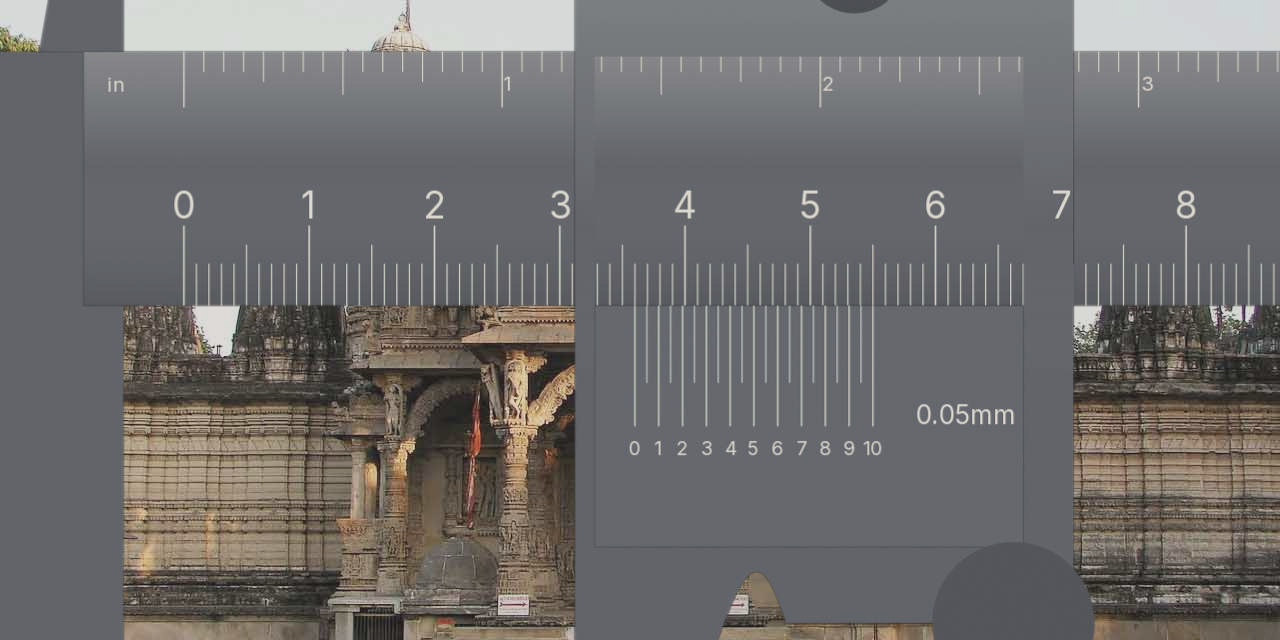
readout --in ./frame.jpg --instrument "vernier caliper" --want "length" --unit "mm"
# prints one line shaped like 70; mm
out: 36.0; mm
